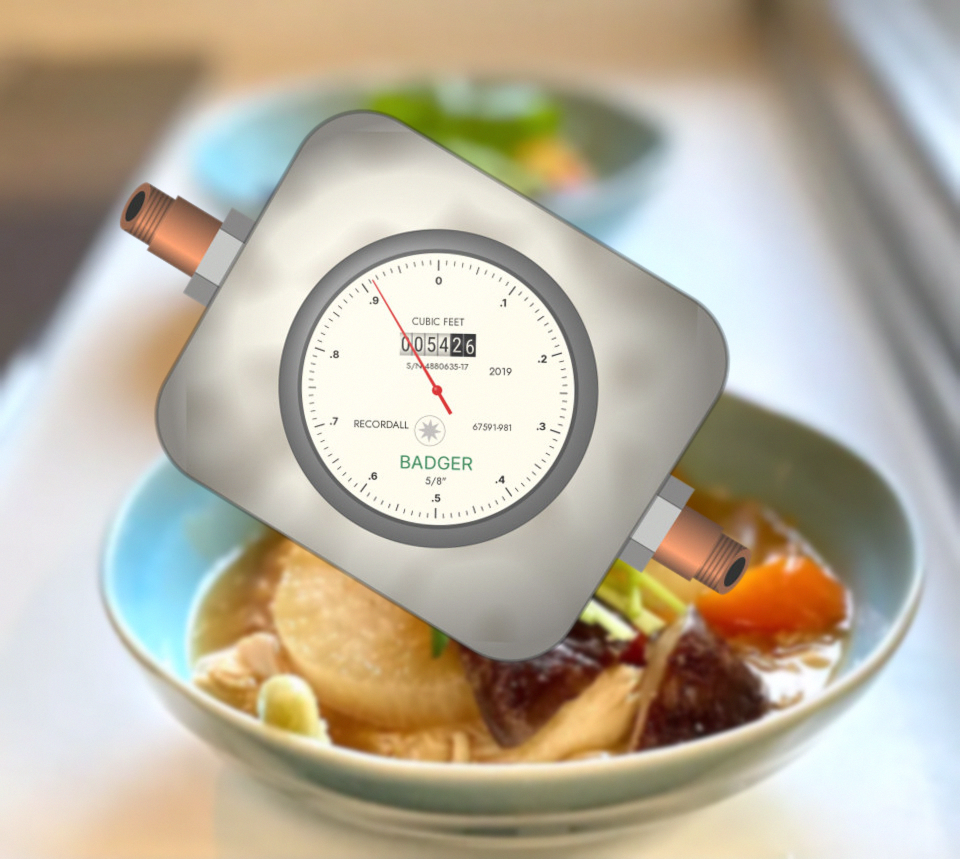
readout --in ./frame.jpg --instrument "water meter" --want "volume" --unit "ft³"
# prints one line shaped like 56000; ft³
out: 5425.91; ft³
